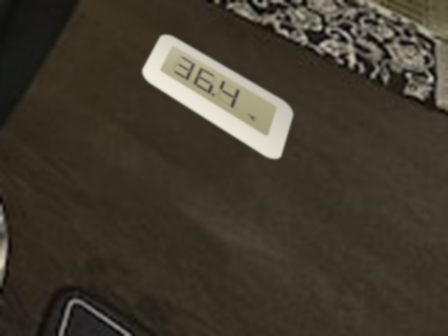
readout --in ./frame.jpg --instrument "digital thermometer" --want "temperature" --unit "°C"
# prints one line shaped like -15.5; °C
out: 36.4; °C
